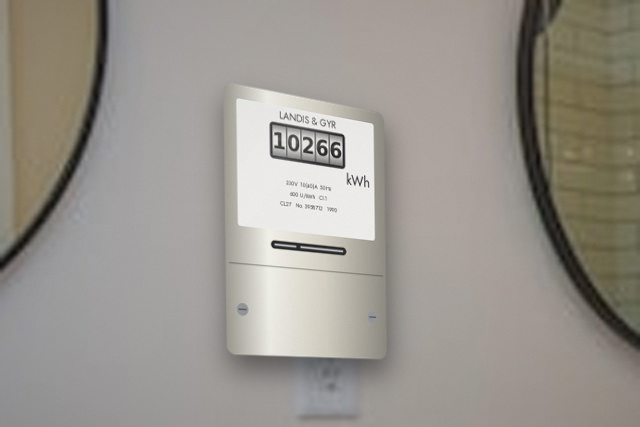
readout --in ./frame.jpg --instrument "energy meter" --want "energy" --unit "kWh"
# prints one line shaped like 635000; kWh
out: 10266; kWh
